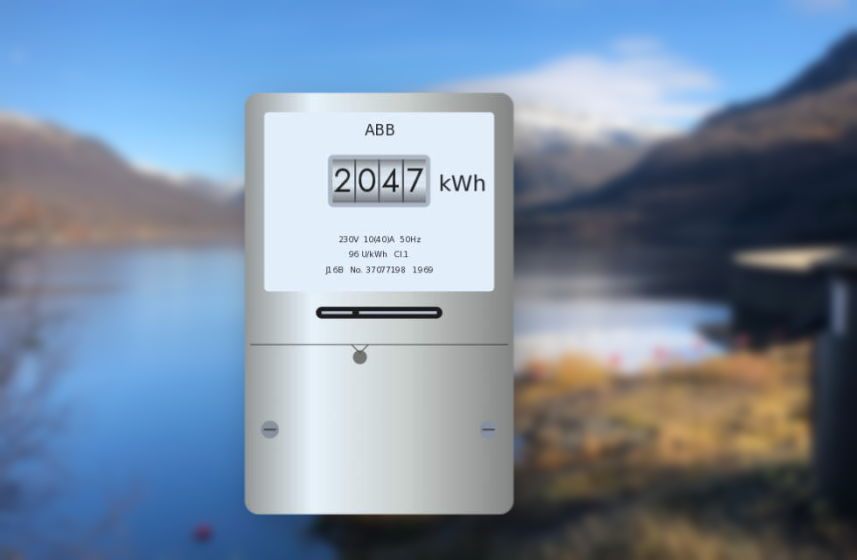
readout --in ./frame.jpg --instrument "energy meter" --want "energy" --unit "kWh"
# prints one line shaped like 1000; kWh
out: 2047; kWh
